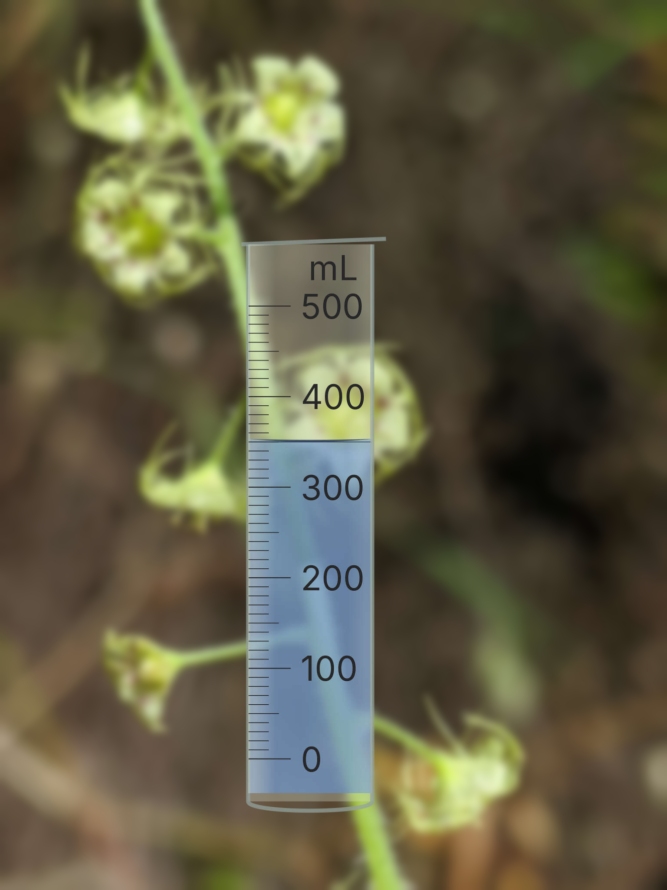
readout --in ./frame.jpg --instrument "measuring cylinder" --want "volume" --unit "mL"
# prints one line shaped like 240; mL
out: 350; mL
